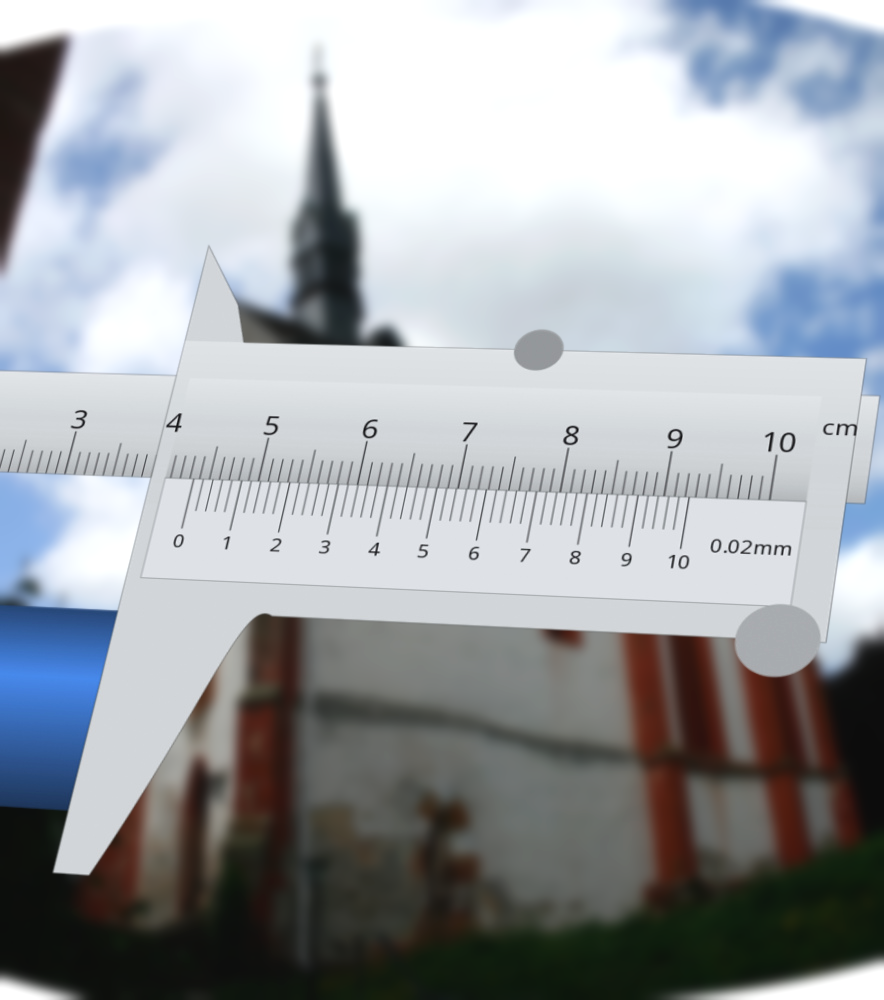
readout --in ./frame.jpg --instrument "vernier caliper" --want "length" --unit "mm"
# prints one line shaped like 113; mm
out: 43.4; mm
